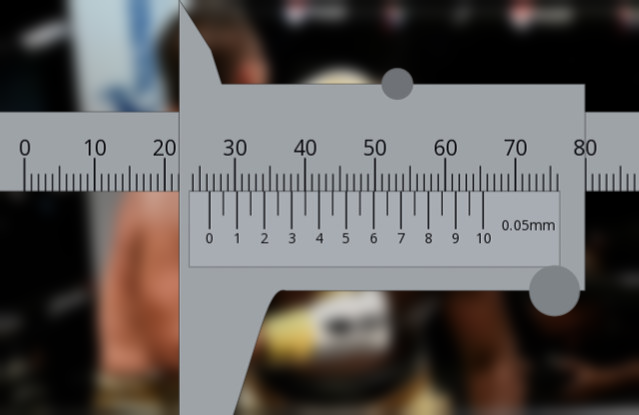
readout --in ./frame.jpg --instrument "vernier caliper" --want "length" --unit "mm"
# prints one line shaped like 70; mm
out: 26.4; mm
